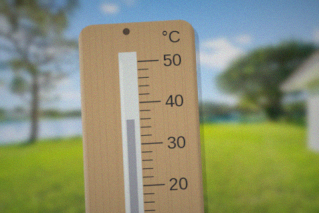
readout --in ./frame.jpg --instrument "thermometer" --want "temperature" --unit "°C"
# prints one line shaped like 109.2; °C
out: 36; °C
